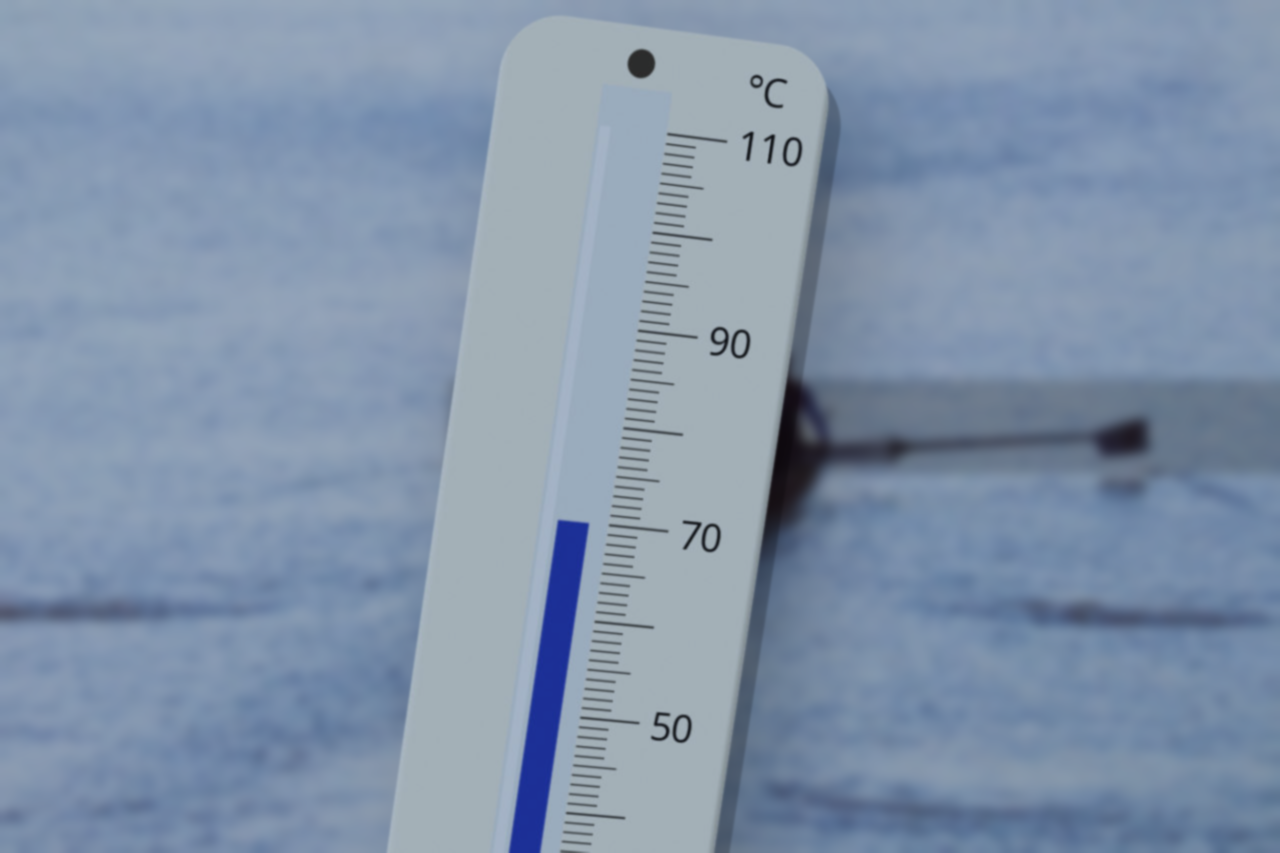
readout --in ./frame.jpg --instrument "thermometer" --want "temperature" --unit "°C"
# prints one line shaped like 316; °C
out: 70; °C
